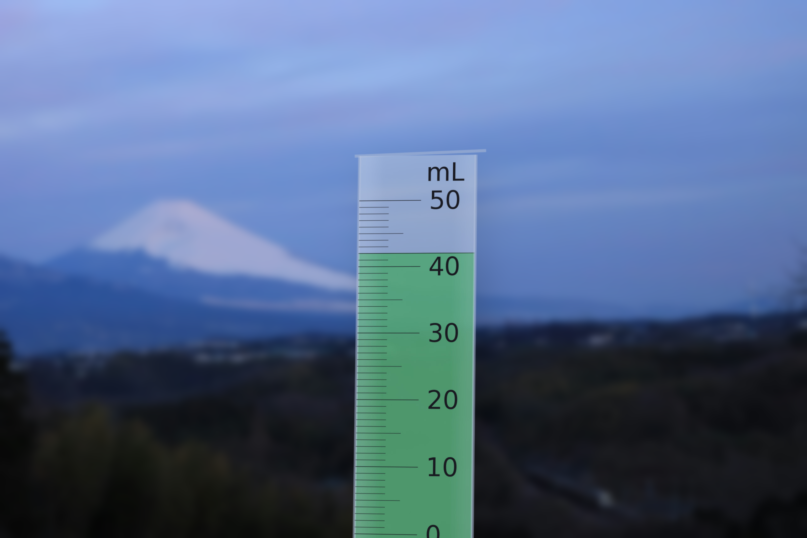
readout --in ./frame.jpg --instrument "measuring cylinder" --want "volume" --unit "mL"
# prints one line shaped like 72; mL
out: 42; mL
